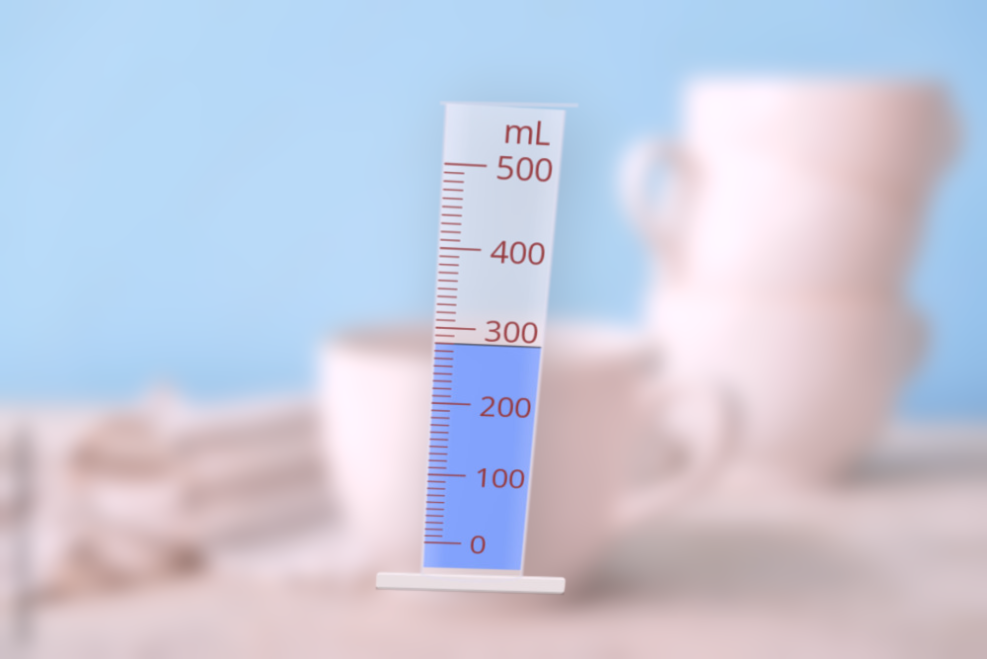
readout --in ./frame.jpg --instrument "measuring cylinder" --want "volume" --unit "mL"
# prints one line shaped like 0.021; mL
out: 280; mL
